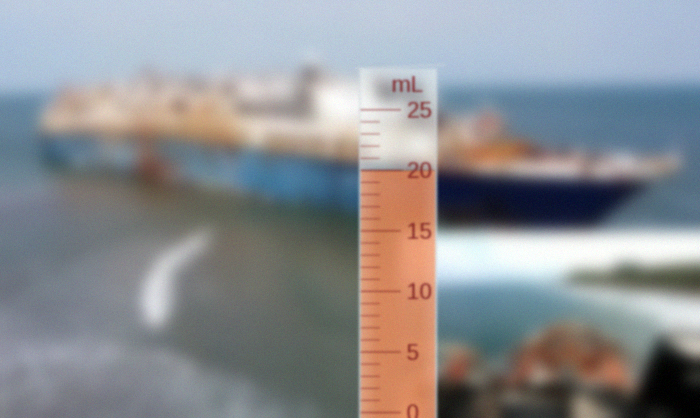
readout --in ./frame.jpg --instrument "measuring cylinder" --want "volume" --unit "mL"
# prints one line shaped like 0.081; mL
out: 20; mL
